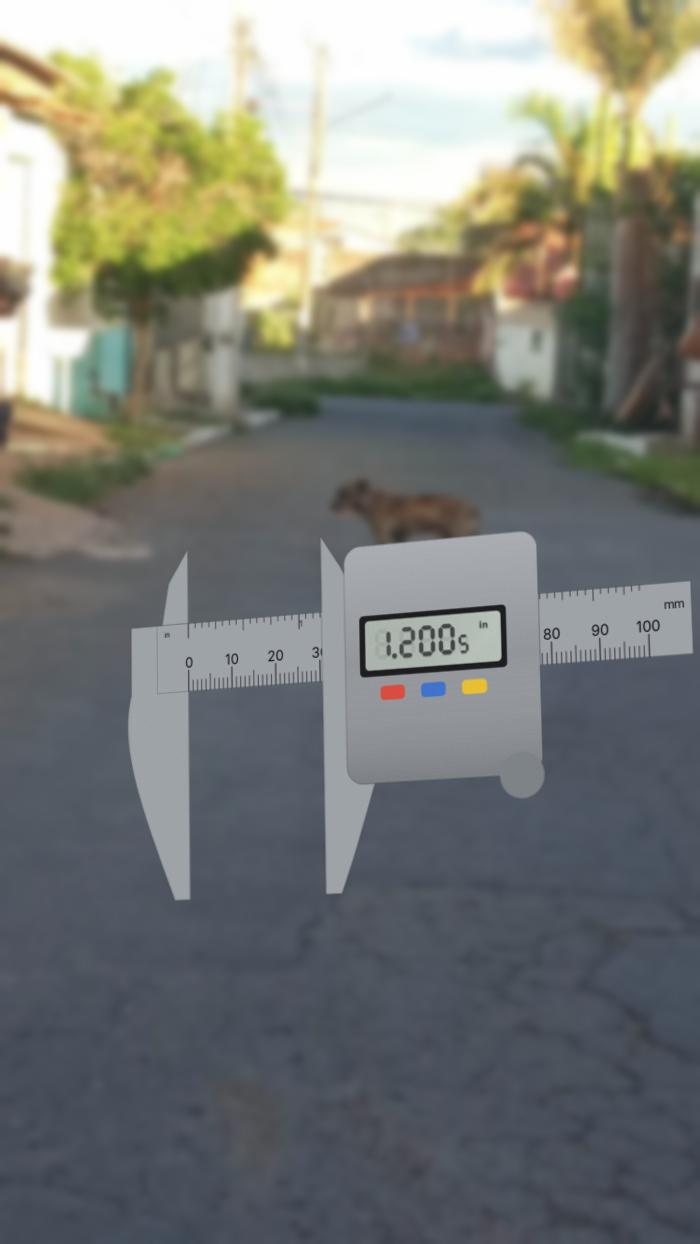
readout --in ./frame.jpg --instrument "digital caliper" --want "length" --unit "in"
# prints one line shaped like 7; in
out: 1.2005; in
